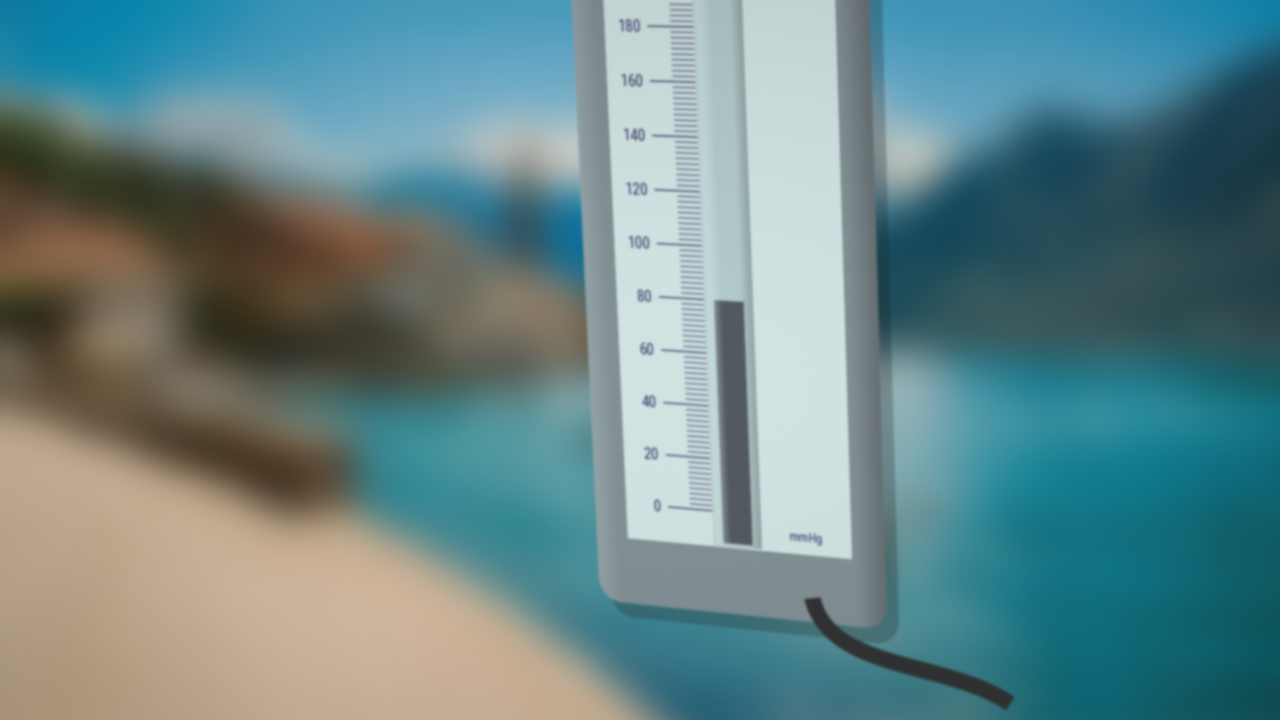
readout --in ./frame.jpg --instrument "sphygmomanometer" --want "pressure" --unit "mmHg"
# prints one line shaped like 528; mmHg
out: 80; mmHg
